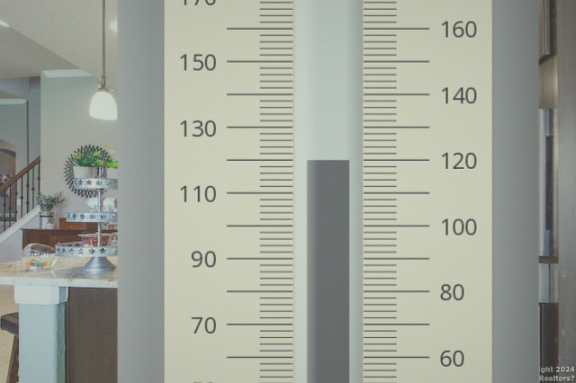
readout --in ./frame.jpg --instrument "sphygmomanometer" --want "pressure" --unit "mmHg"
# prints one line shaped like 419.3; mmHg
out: 120; mmHg
